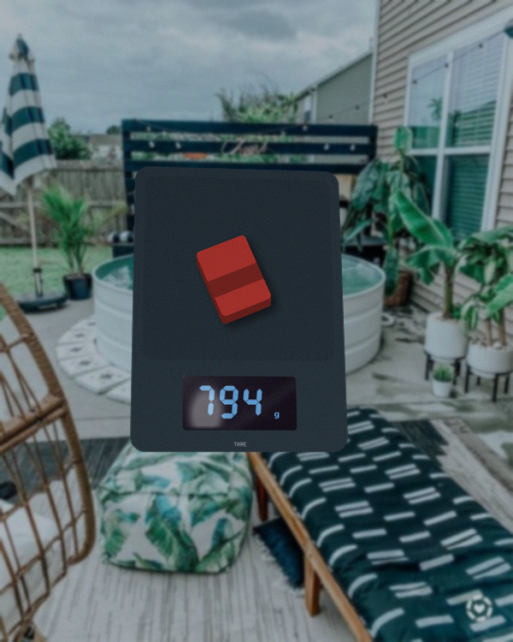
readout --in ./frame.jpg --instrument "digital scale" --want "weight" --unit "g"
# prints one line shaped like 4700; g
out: 794; g
